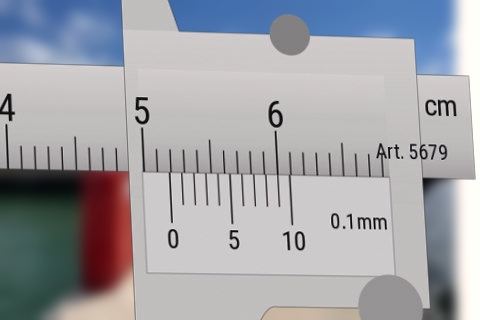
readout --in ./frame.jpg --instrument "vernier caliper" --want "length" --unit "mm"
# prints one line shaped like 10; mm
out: 51.9; mm
